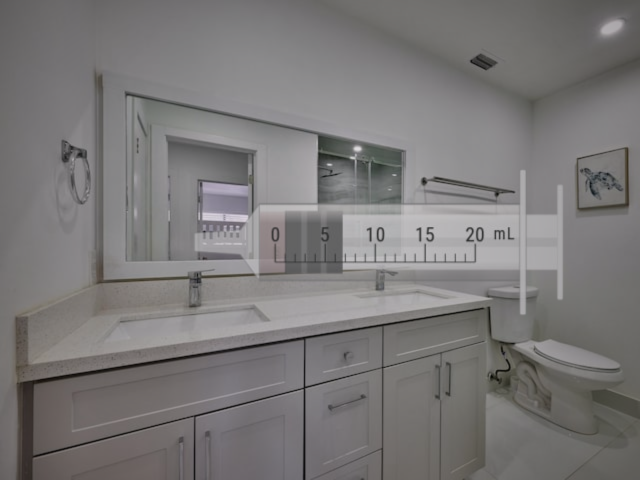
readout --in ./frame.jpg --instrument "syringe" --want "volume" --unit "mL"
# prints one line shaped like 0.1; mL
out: 1; mL
